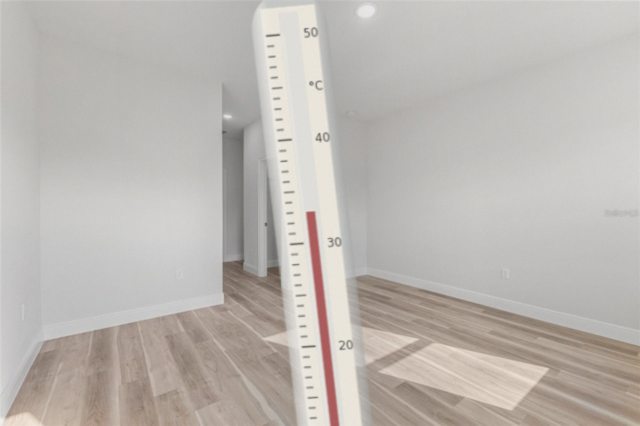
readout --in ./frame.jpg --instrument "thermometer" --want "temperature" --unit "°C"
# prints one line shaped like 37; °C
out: 33; °C
